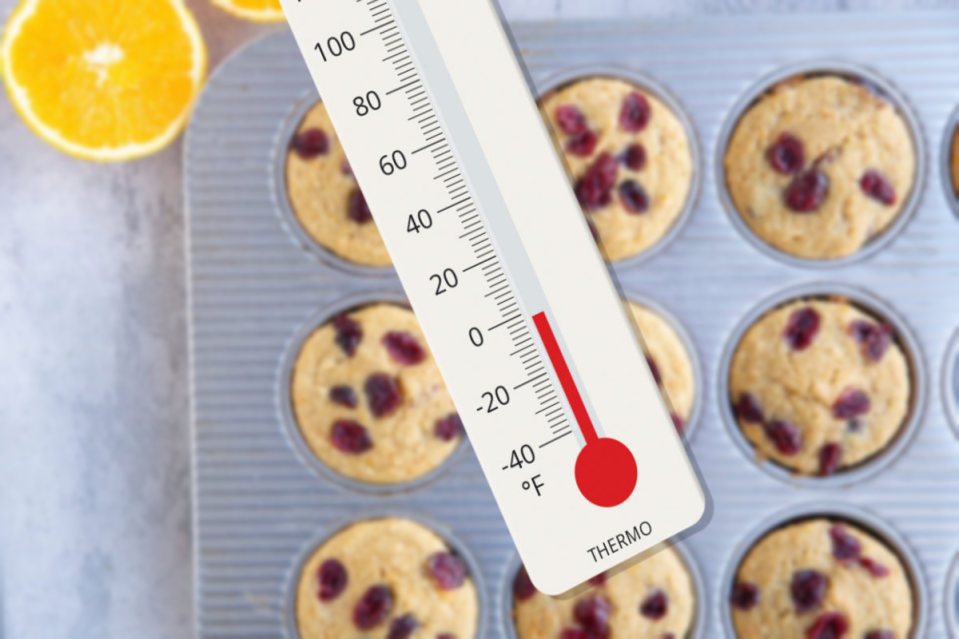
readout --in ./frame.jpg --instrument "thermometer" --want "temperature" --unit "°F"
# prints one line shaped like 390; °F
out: -2; °F
